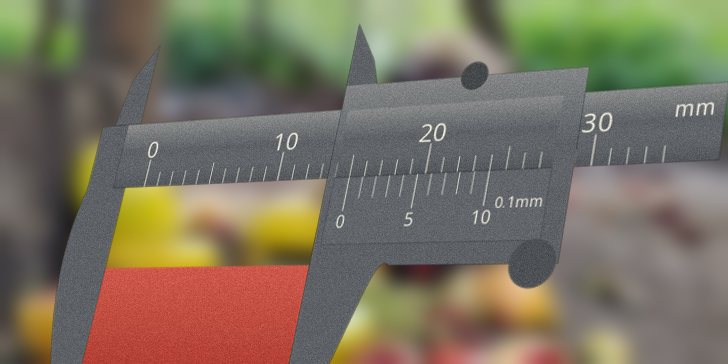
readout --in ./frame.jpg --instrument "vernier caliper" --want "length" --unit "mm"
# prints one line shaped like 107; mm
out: 15.0; mm
